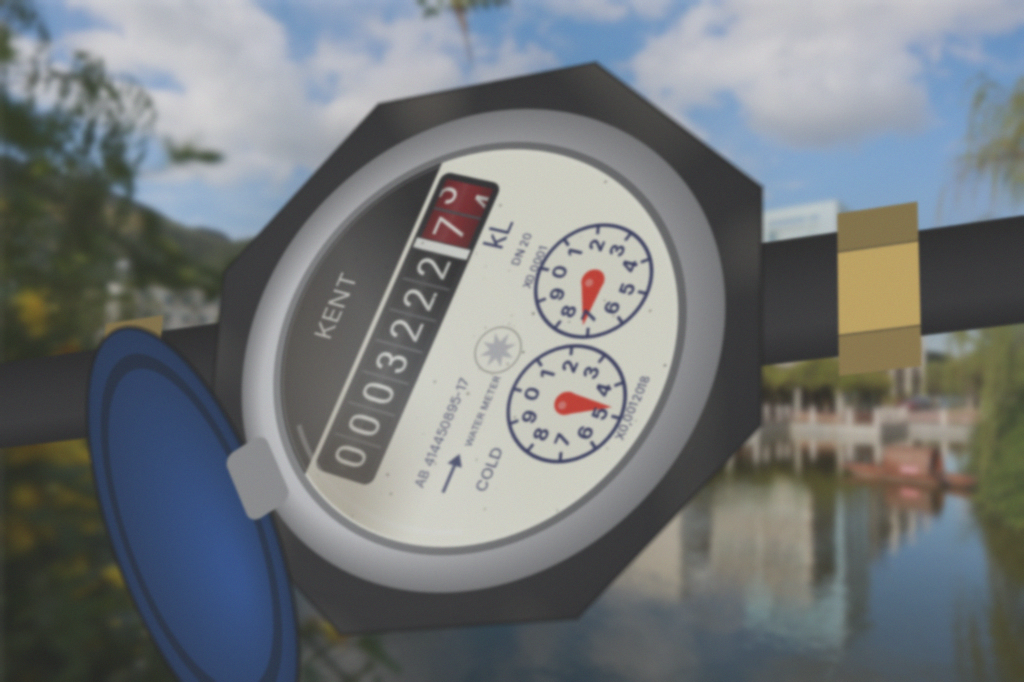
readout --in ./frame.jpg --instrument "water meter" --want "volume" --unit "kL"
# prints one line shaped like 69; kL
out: 3222.7347; kL
